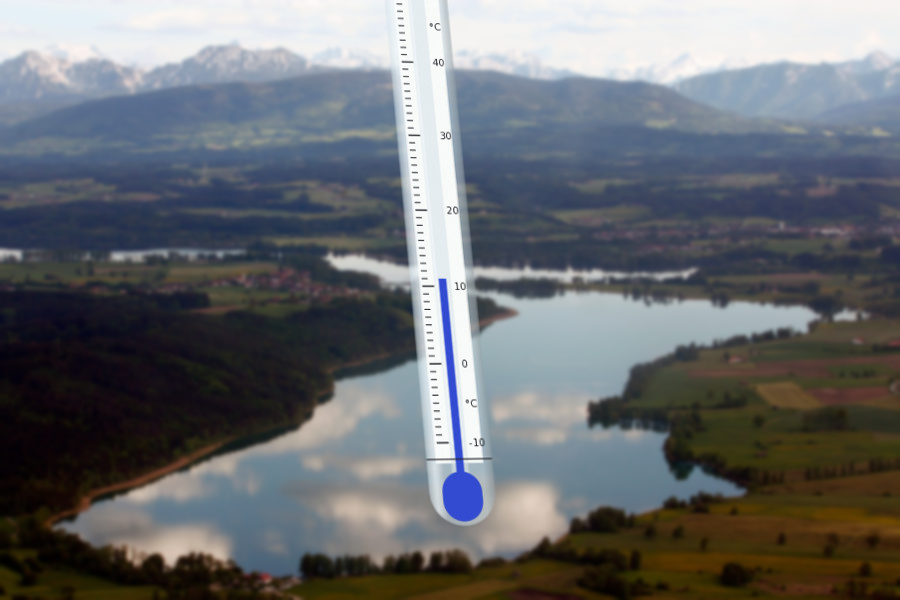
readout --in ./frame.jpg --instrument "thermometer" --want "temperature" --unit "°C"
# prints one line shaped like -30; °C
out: 11; °C
